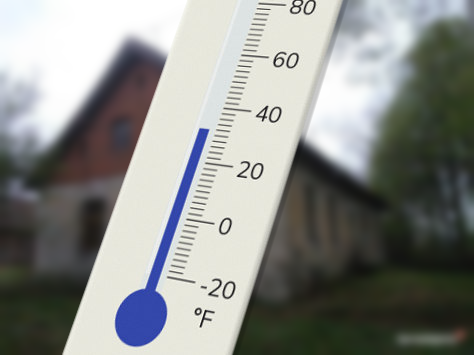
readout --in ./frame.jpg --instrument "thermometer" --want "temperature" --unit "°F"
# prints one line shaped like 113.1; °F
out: 32; °F
